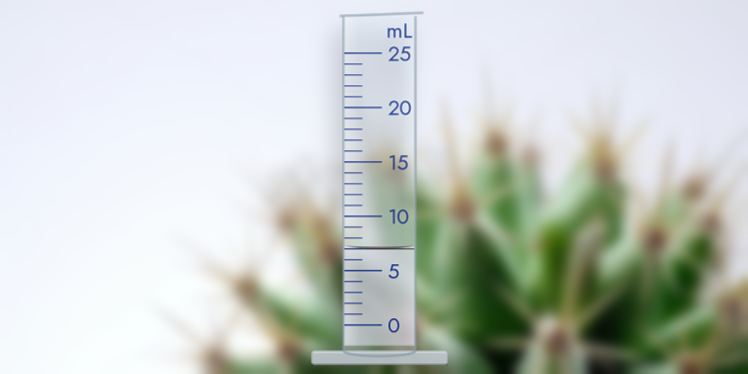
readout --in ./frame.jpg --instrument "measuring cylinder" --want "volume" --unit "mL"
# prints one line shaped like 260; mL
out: 7; mL
